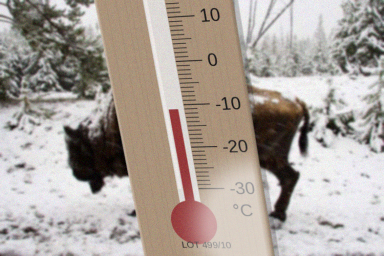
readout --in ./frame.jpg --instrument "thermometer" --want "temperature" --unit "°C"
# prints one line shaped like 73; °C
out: -11; °C
